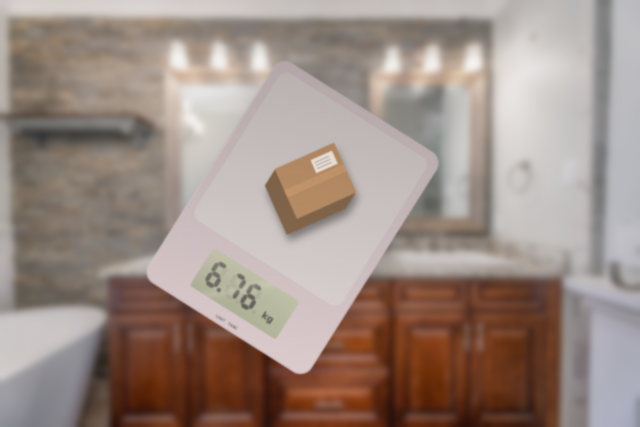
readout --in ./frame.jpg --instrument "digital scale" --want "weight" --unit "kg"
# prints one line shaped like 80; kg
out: 6.76; kg
